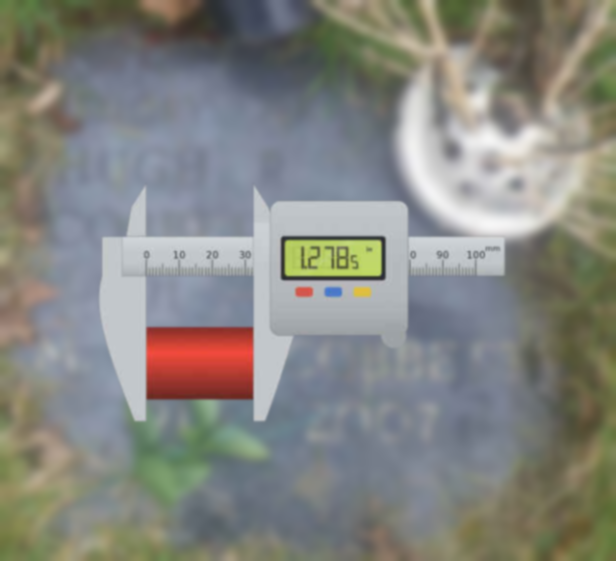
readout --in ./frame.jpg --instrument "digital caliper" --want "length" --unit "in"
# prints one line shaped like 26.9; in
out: 1.2785; in
